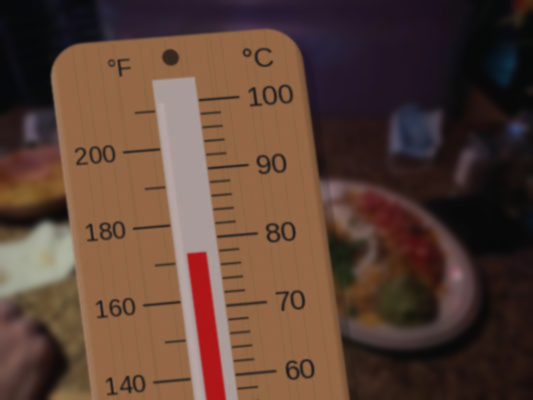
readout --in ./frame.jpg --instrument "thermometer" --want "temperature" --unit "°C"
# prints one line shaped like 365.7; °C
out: 78; °C
